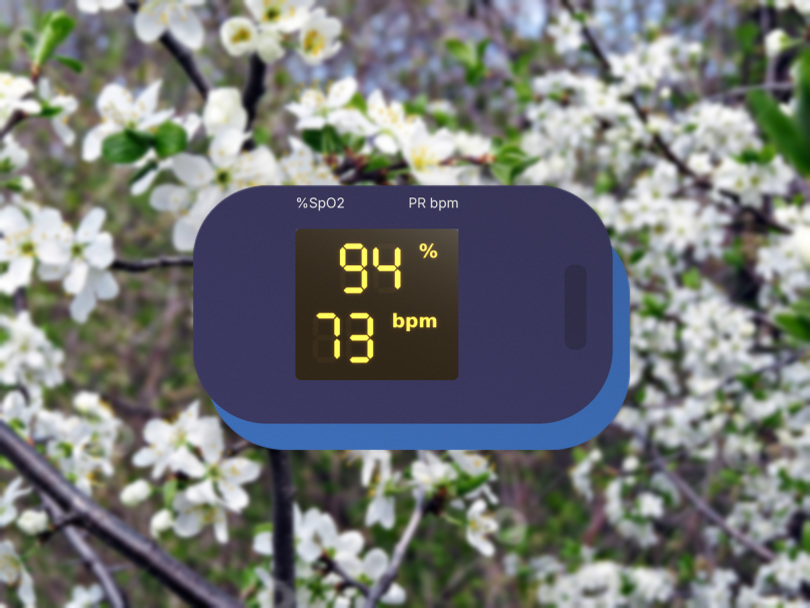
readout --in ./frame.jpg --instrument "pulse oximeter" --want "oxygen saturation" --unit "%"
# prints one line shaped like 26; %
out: 94; %
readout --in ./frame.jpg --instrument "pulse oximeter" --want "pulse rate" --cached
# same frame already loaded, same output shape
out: 73; bpm
